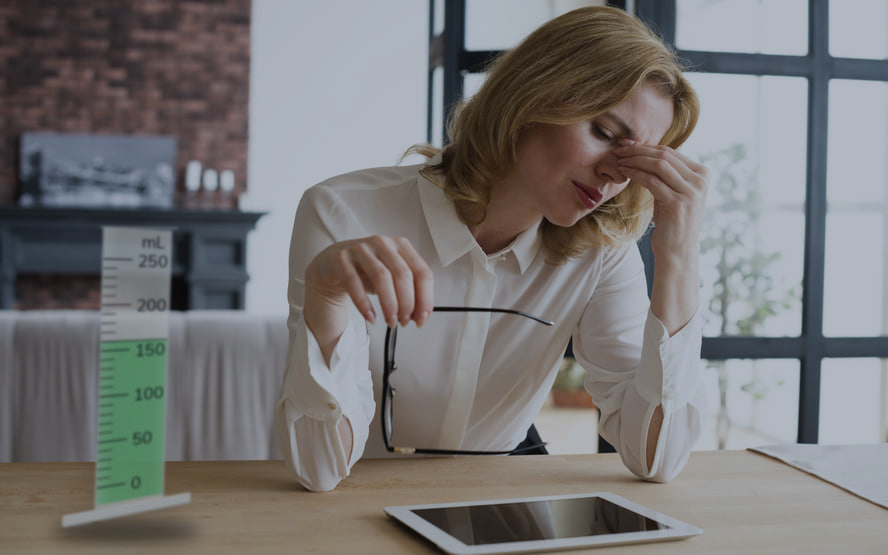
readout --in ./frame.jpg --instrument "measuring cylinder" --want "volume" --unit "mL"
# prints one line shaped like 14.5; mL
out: 160; mL
